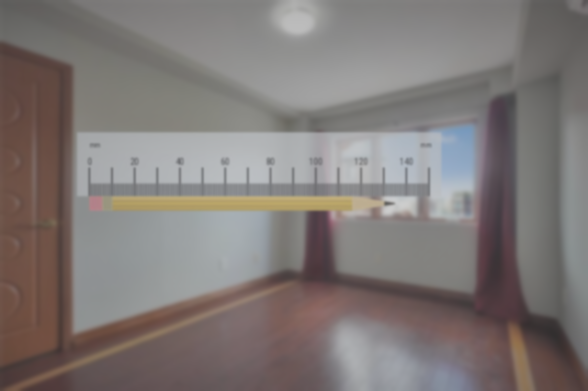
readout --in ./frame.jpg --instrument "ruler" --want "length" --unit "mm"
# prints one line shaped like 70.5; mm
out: 135; mm
